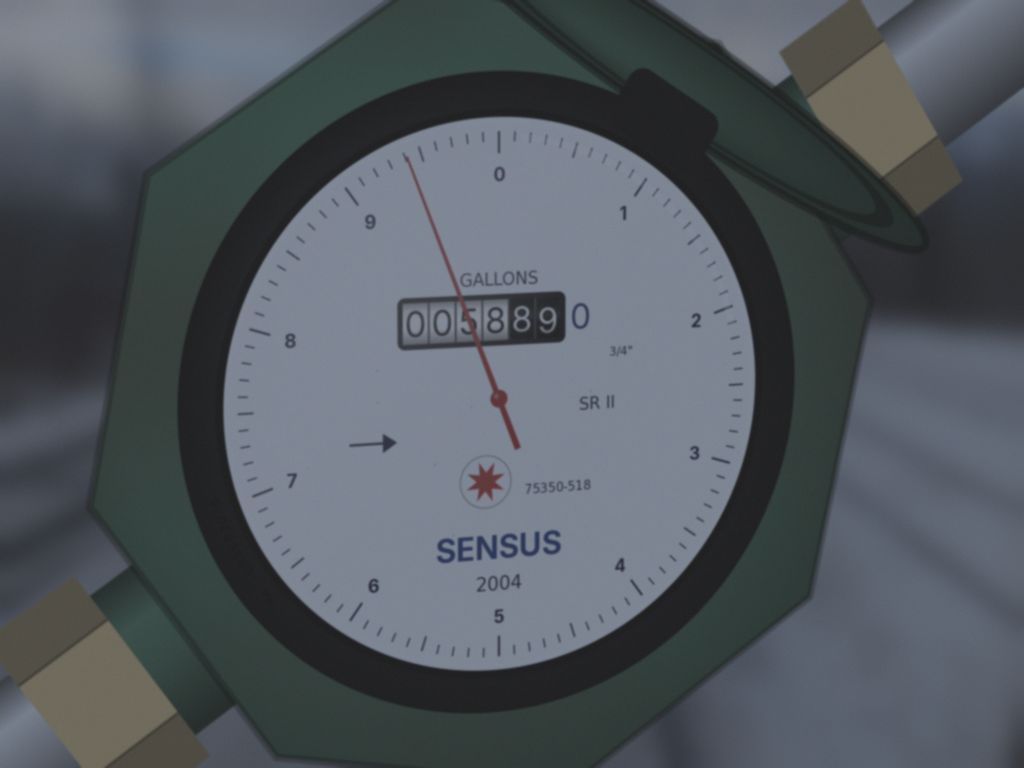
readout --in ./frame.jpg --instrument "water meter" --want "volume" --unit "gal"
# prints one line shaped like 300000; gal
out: 58889.4; gal
